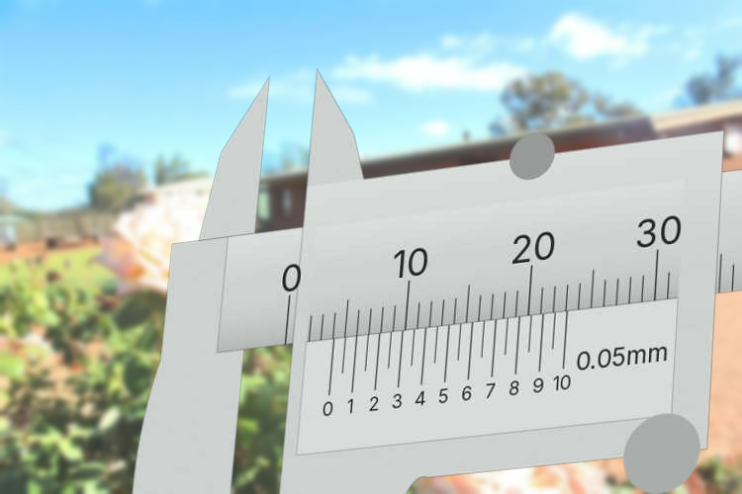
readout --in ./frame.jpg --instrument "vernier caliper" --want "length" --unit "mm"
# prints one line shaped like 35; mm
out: 4.1; mm
